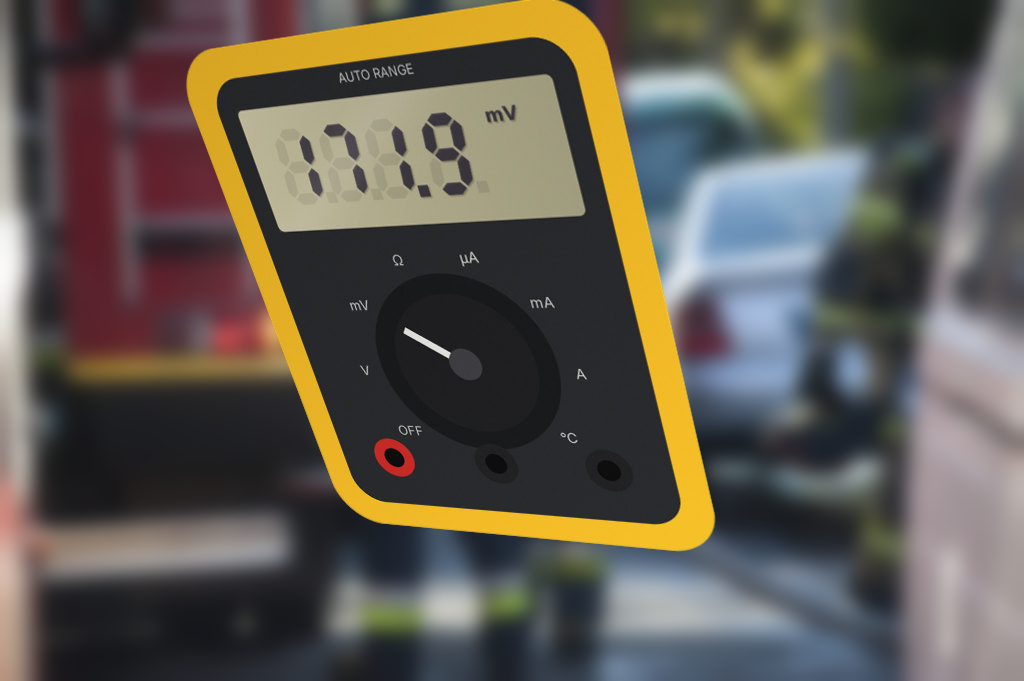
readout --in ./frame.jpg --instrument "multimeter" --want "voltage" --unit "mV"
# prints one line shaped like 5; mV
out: 171.9; mV
